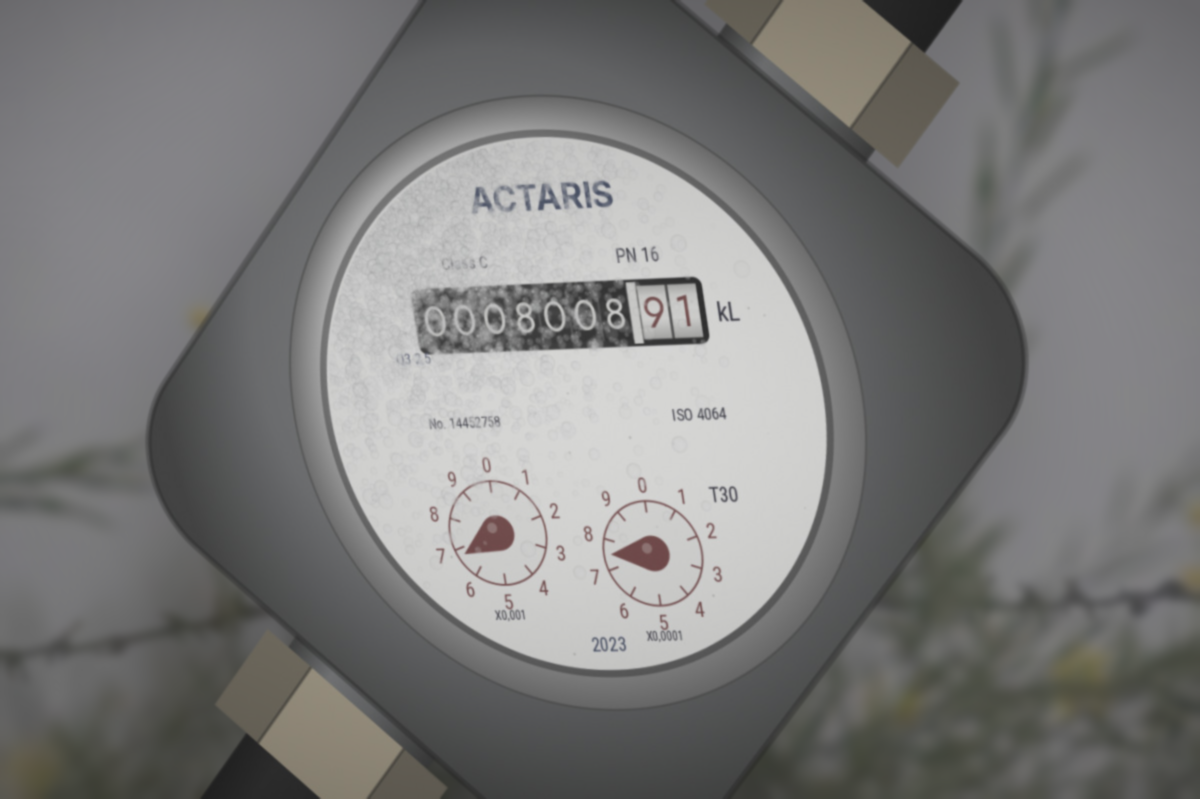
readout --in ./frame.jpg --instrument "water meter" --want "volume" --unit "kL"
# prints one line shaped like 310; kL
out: 8008.9167; kL
